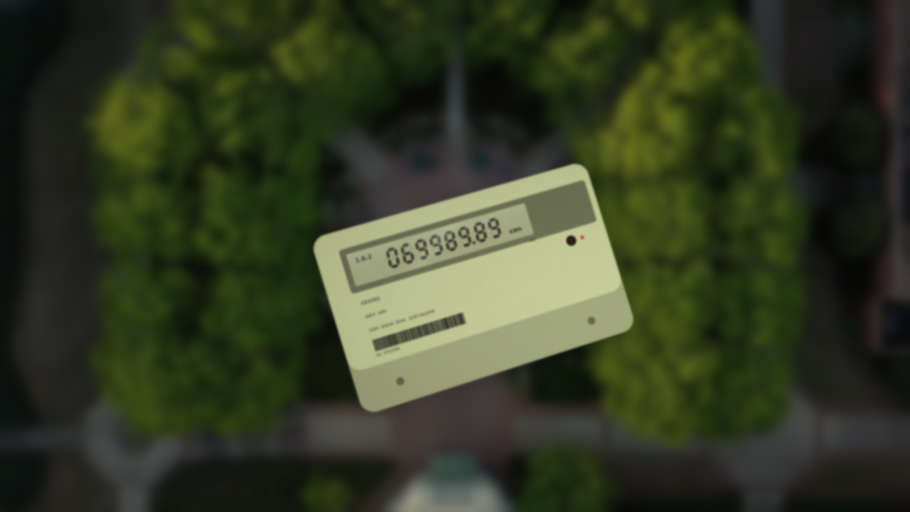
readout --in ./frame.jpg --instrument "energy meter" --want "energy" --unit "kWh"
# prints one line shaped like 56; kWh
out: 69989.89; kWh
